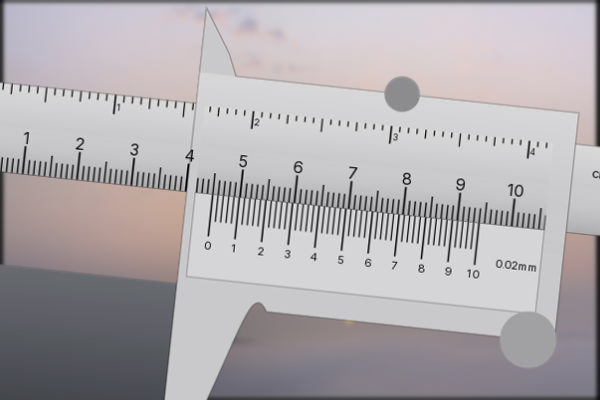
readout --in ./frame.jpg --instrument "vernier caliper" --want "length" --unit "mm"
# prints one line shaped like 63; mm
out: 45.0; mm
